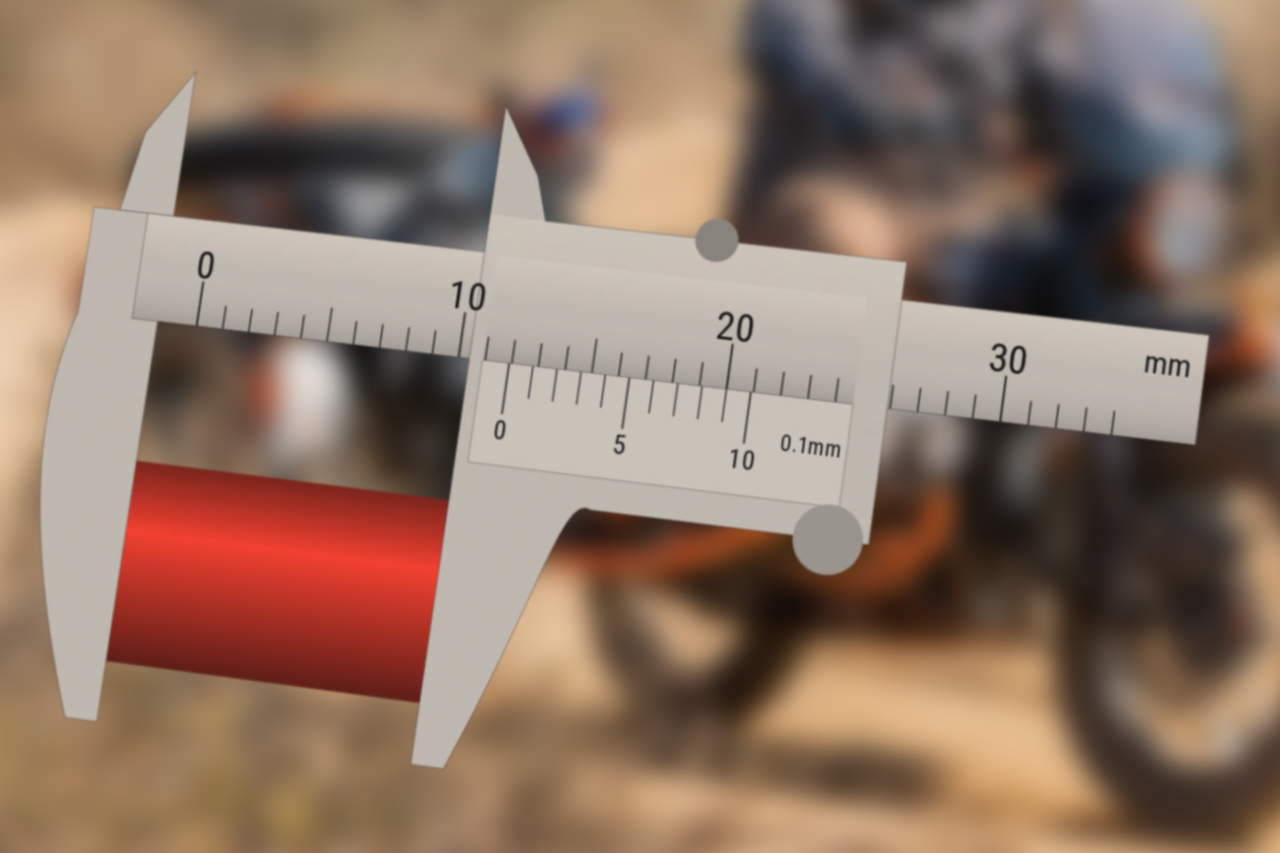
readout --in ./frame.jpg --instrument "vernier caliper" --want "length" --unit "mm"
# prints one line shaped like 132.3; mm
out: 11.9; mm
